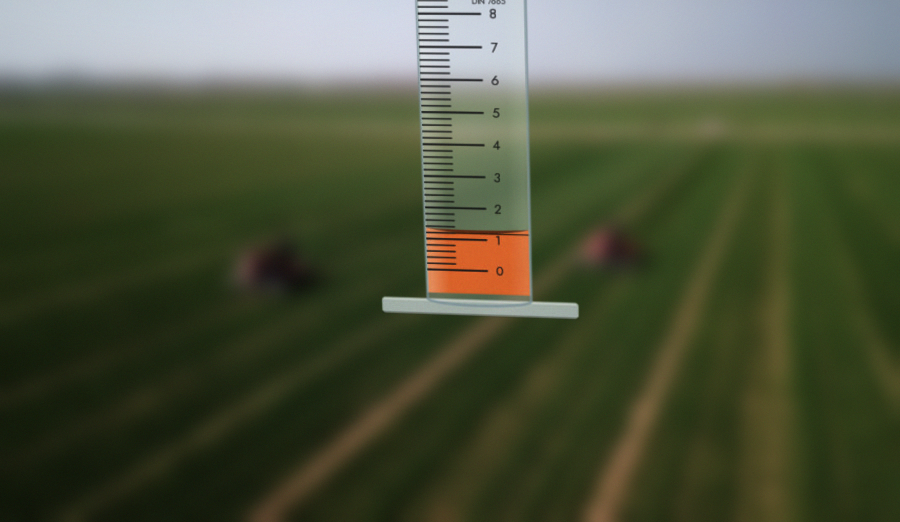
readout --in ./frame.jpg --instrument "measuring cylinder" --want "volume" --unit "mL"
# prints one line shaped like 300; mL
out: 1.2; mL
